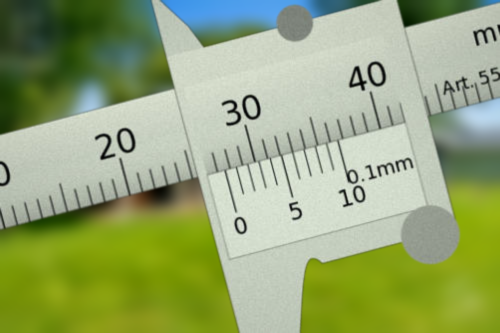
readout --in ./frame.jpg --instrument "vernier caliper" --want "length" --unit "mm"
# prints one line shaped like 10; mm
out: 27.6; mm
